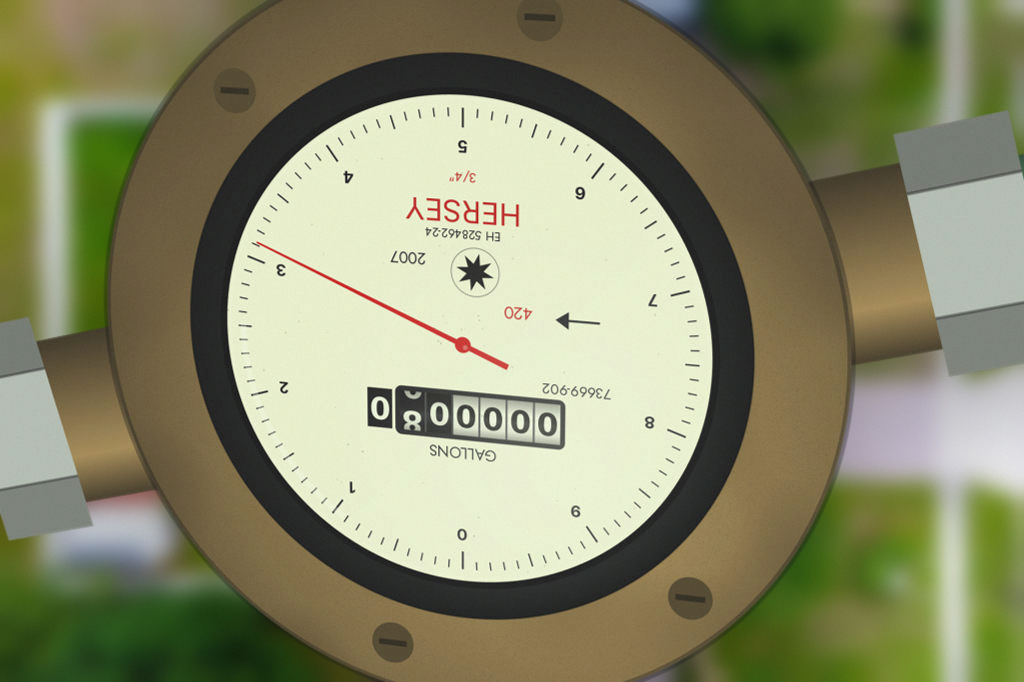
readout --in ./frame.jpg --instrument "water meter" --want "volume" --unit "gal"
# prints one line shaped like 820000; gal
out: 83.1; gal
